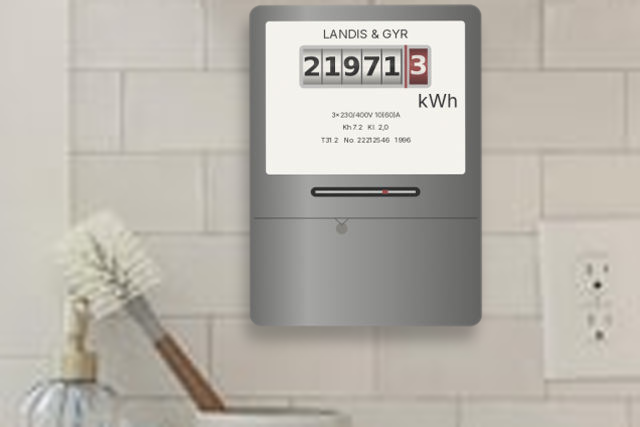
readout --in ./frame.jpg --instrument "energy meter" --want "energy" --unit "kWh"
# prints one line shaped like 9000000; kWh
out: 21971.3; kWh
